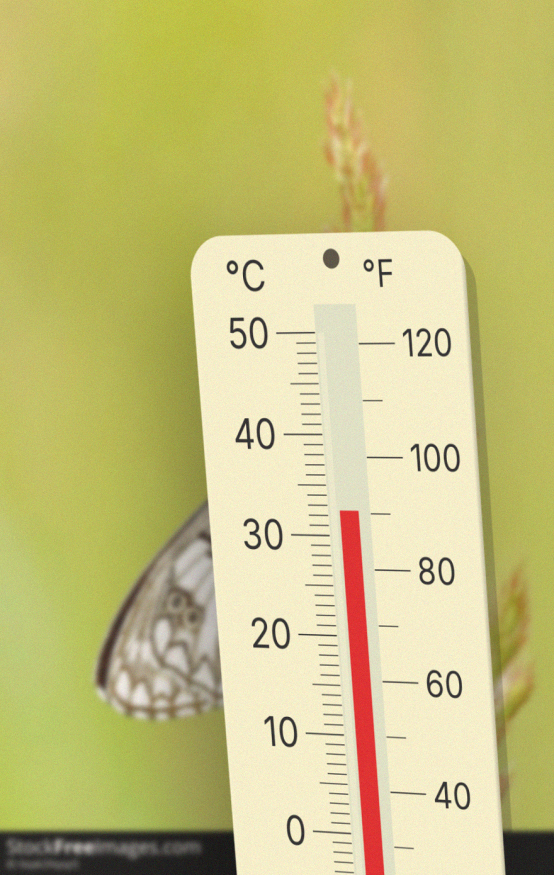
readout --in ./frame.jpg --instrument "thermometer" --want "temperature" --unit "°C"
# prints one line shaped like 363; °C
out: 32.5; °C
